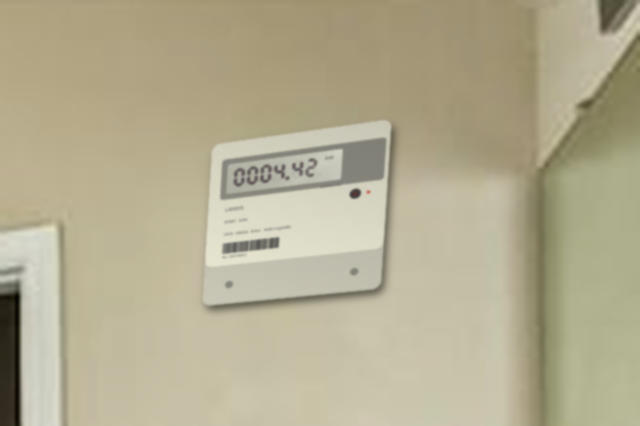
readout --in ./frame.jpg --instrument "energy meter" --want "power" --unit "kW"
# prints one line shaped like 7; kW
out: 4.42; kW
